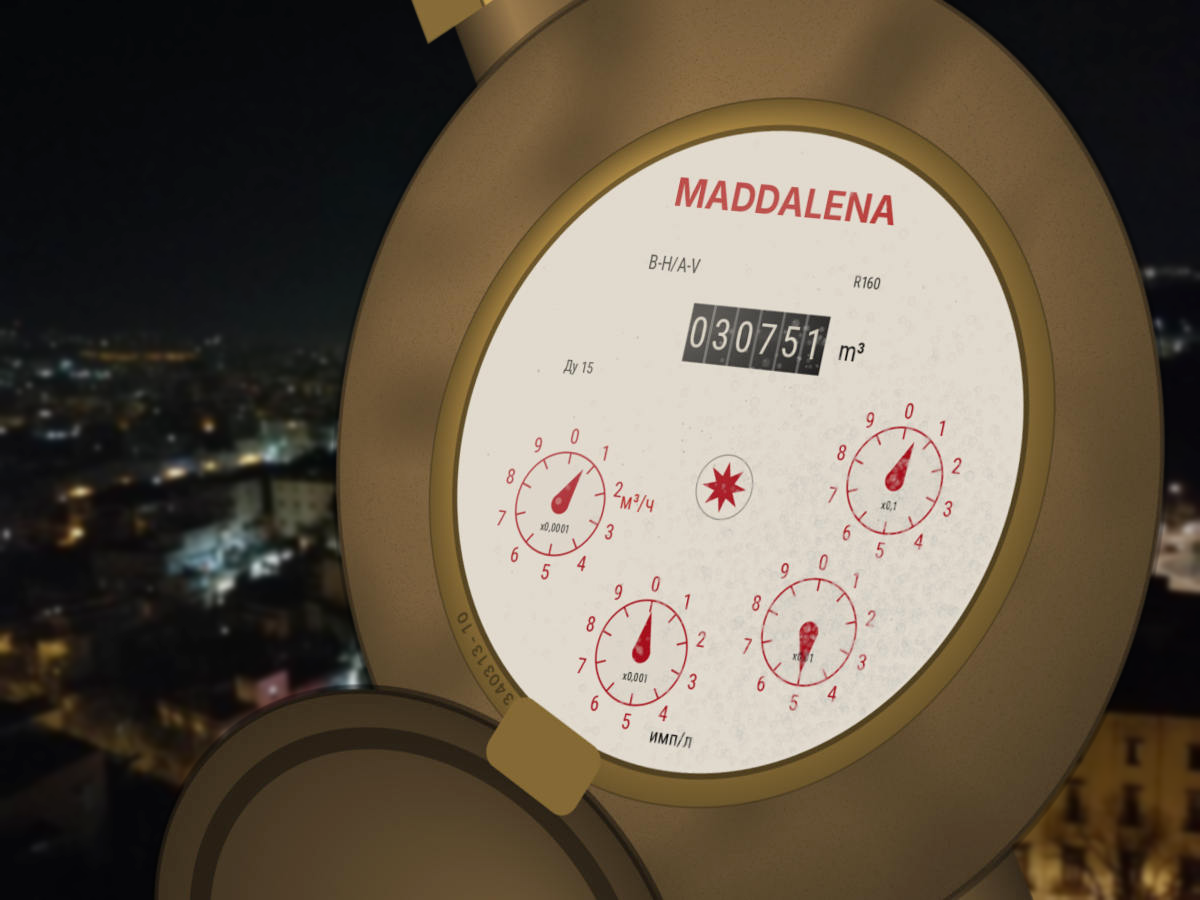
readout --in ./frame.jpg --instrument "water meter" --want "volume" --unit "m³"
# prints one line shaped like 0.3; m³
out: 30751.0500; m³
